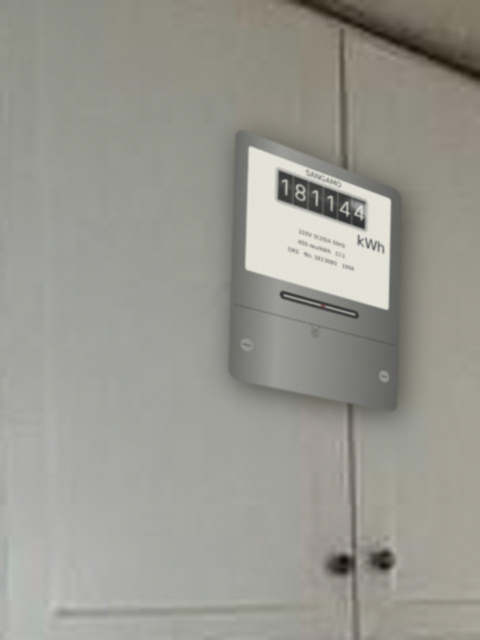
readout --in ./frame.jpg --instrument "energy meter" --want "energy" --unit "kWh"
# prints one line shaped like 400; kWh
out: 181144; kWh
